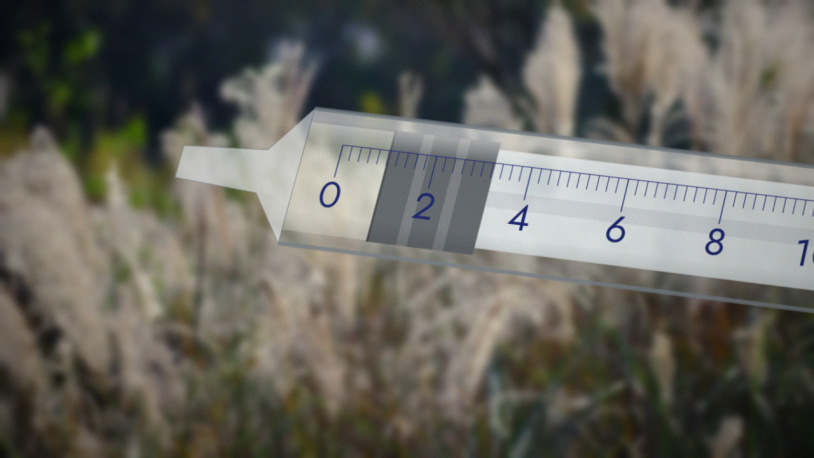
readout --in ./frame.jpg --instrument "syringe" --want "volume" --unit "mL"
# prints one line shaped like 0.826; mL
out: 1; mL
